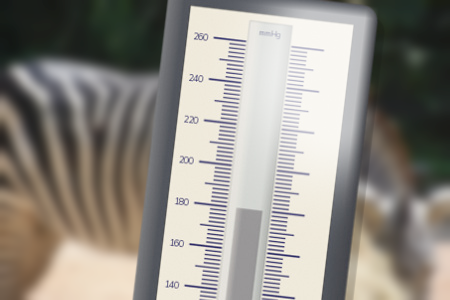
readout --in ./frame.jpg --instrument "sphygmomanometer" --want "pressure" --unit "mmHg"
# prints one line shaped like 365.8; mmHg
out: 180; mmHg
